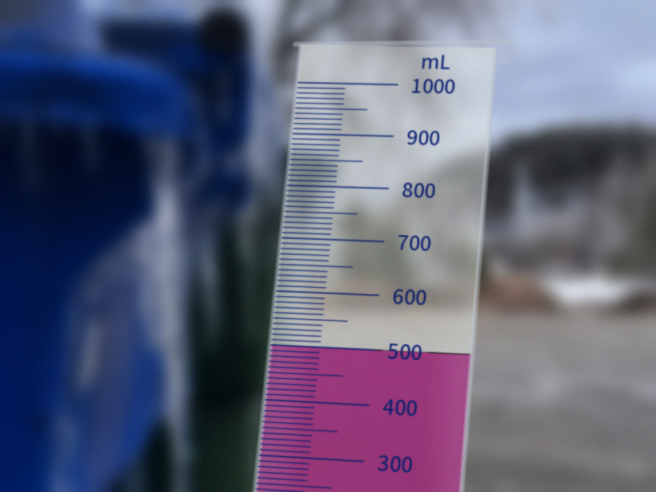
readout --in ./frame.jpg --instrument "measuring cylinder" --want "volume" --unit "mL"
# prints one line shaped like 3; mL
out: 500; mL
